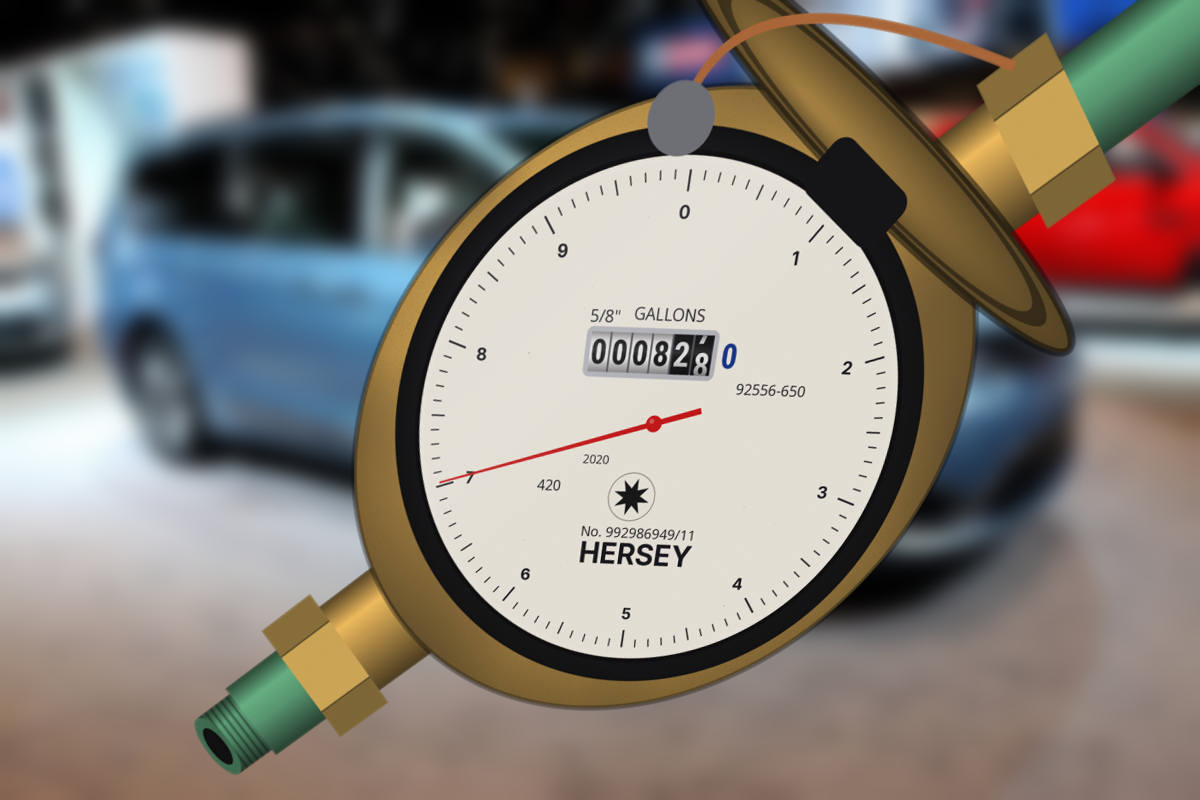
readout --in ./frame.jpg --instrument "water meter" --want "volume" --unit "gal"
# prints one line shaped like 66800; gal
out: 8277.0; gal
